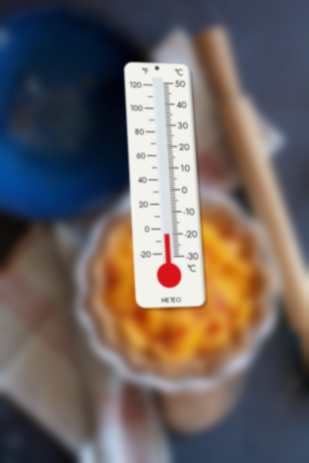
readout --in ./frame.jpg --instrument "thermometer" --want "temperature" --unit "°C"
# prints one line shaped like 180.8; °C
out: -20; °C
